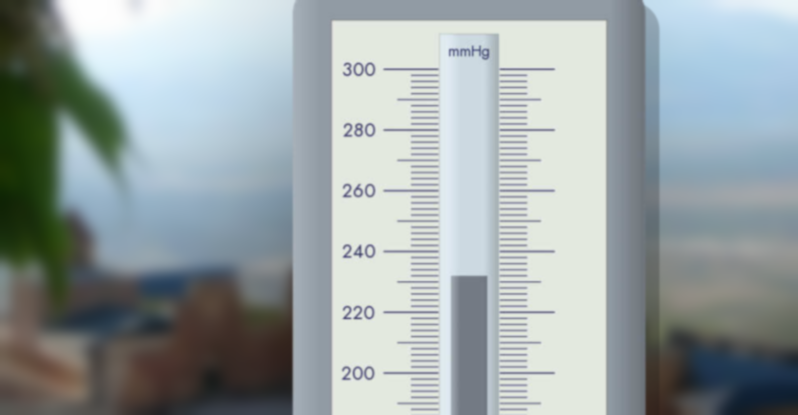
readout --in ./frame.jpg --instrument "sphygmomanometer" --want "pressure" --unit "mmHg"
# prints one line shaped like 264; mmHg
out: 232; mmHg
